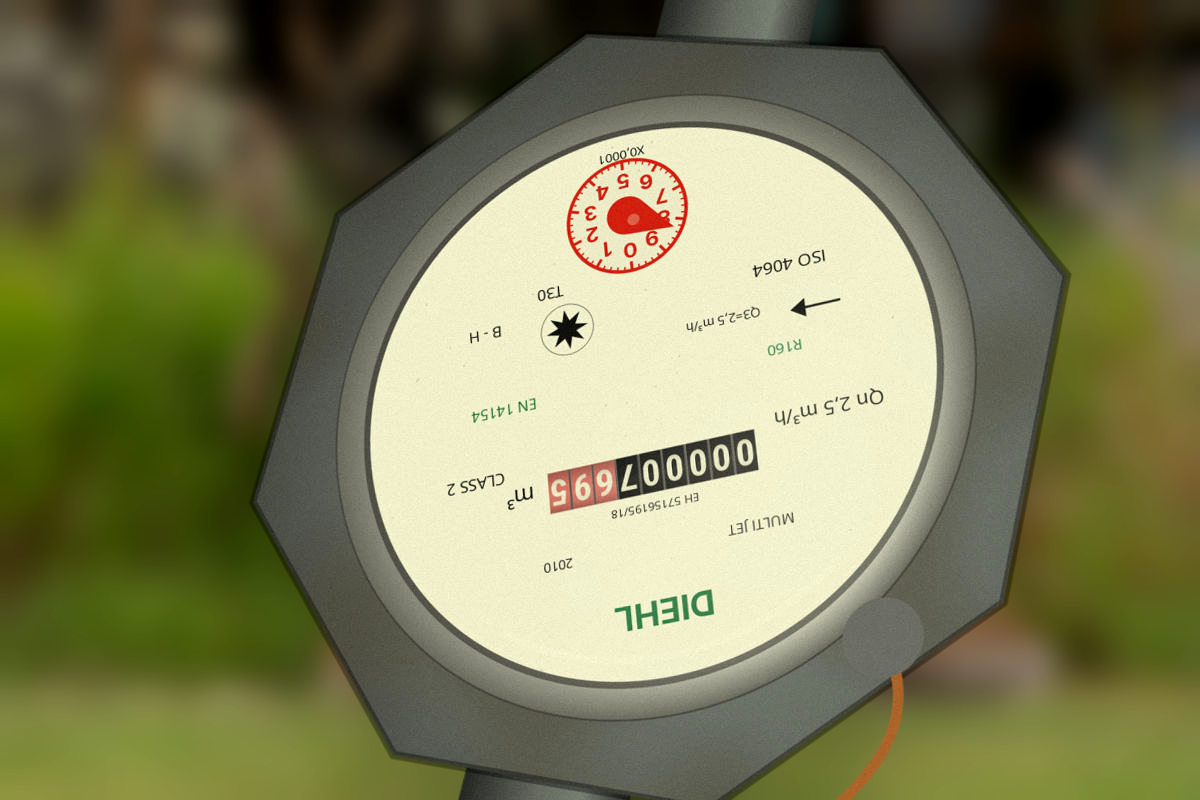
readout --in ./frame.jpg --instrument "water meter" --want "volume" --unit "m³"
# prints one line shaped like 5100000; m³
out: 7.6958; m³
